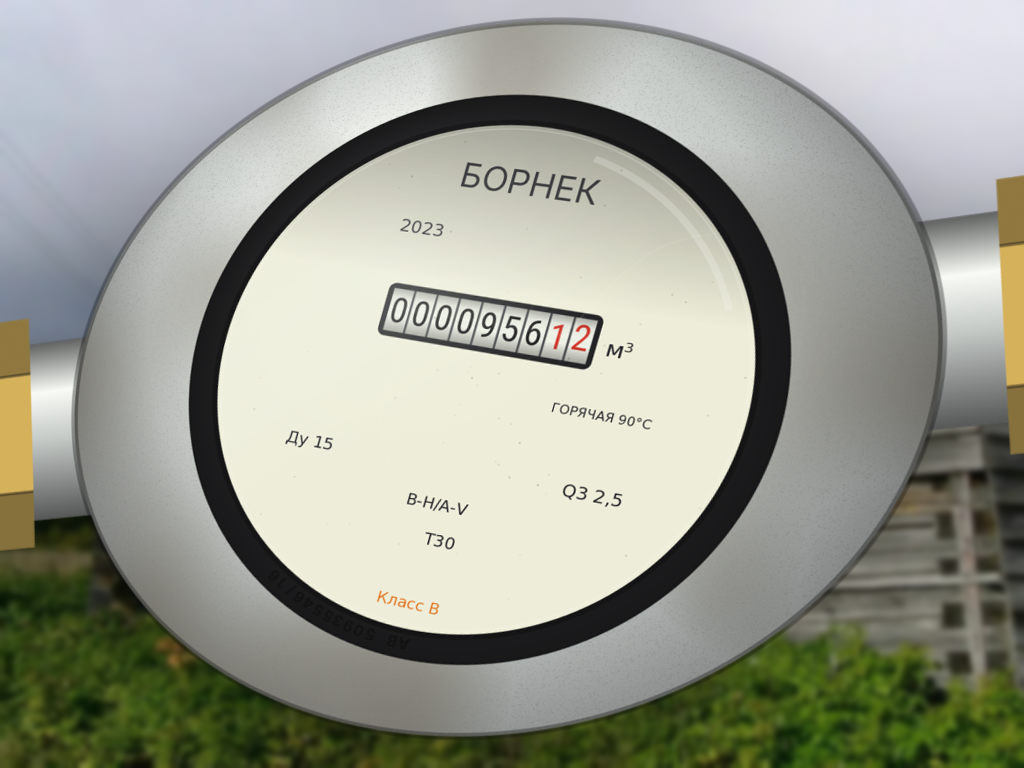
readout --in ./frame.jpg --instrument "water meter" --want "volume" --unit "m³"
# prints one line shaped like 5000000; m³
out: 956.12; m³
